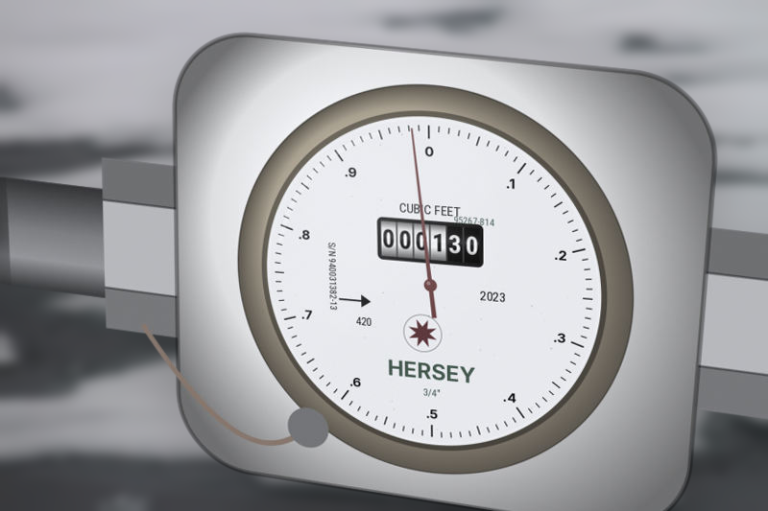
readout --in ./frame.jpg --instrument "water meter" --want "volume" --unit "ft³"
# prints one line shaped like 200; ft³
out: 129.98; ft³
